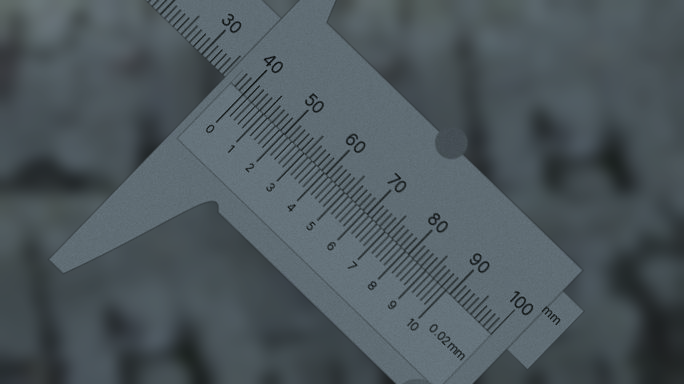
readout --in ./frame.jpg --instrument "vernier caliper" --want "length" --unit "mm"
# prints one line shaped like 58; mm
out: 40.0; mm
